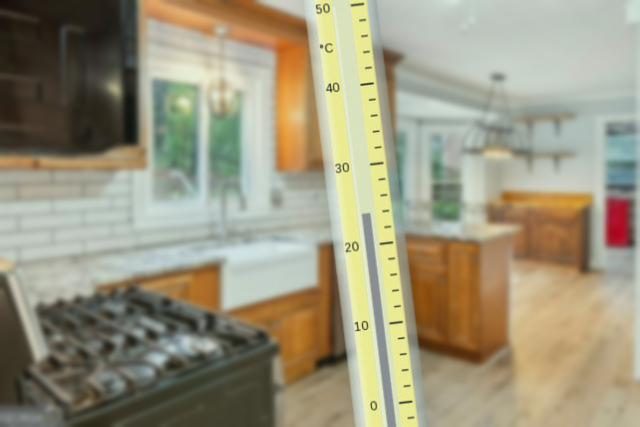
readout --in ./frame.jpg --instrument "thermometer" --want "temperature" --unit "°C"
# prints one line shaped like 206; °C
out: 24; °C
